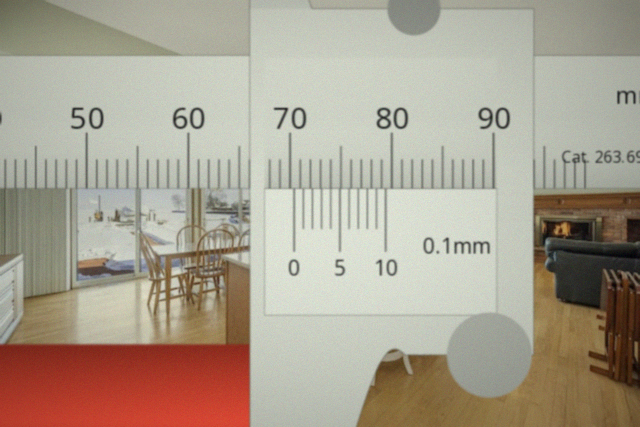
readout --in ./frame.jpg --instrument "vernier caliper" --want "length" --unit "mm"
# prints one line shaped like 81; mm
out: 70.4; mm
